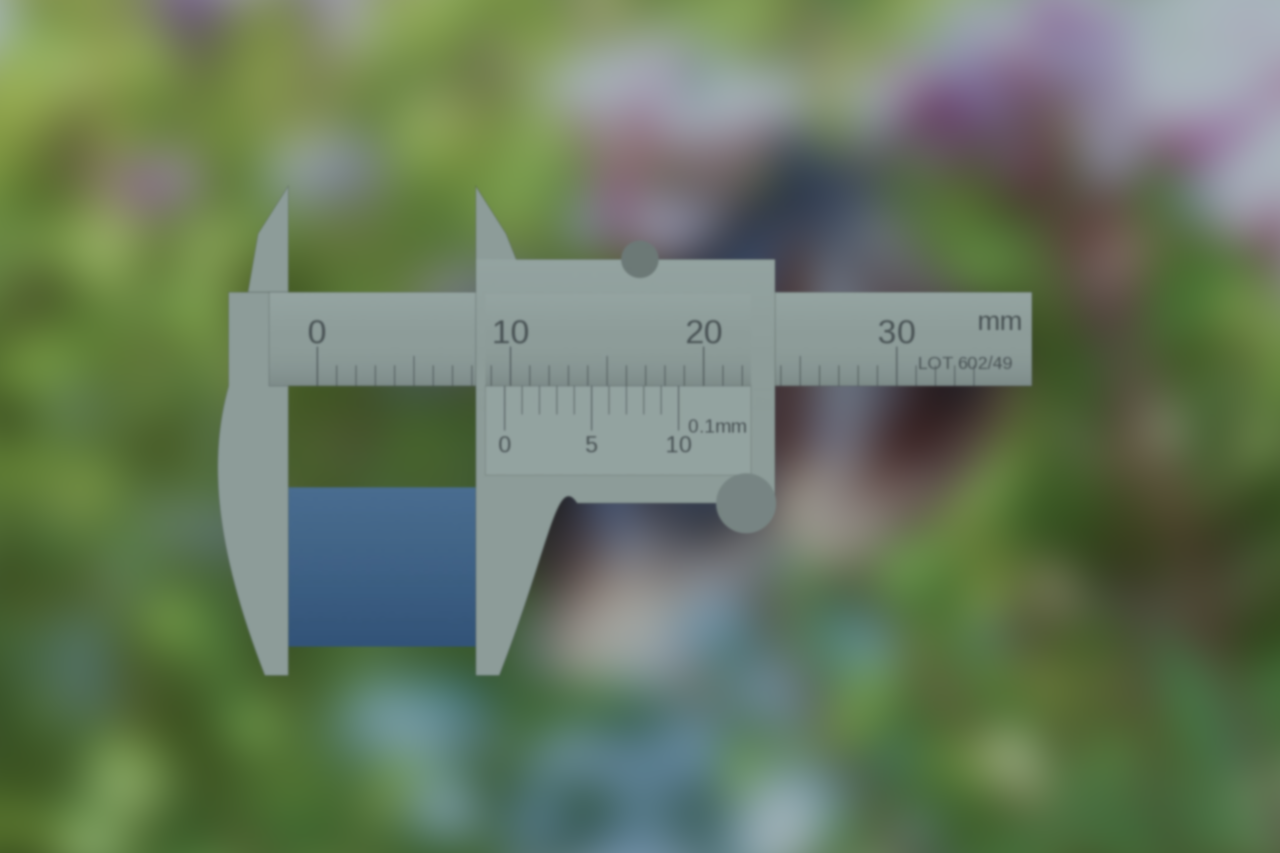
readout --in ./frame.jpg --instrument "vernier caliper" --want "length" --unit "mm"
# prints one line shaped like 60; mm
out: 9.7; mm
